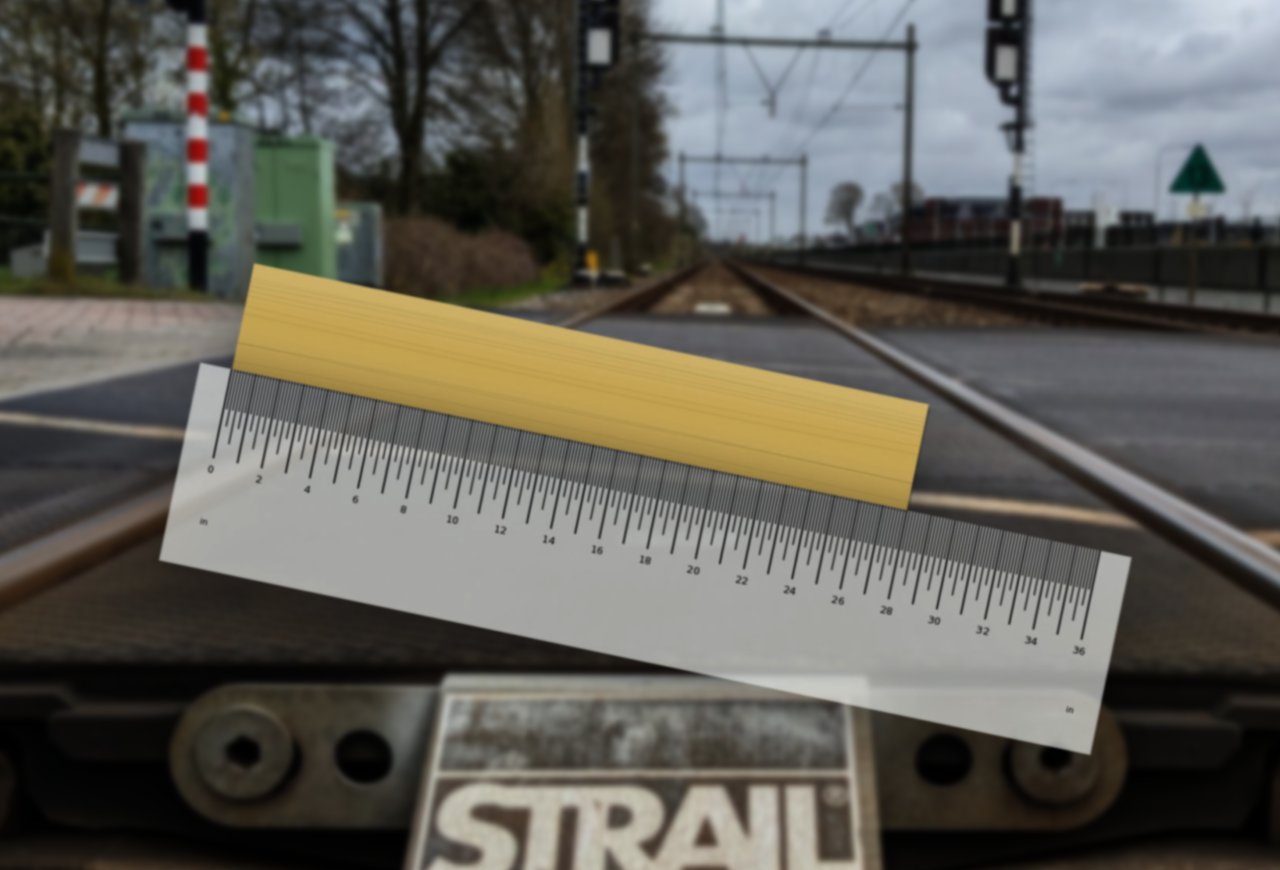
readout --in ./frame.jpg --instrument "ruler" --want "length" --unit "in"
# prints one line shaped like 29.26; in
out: 28; in
